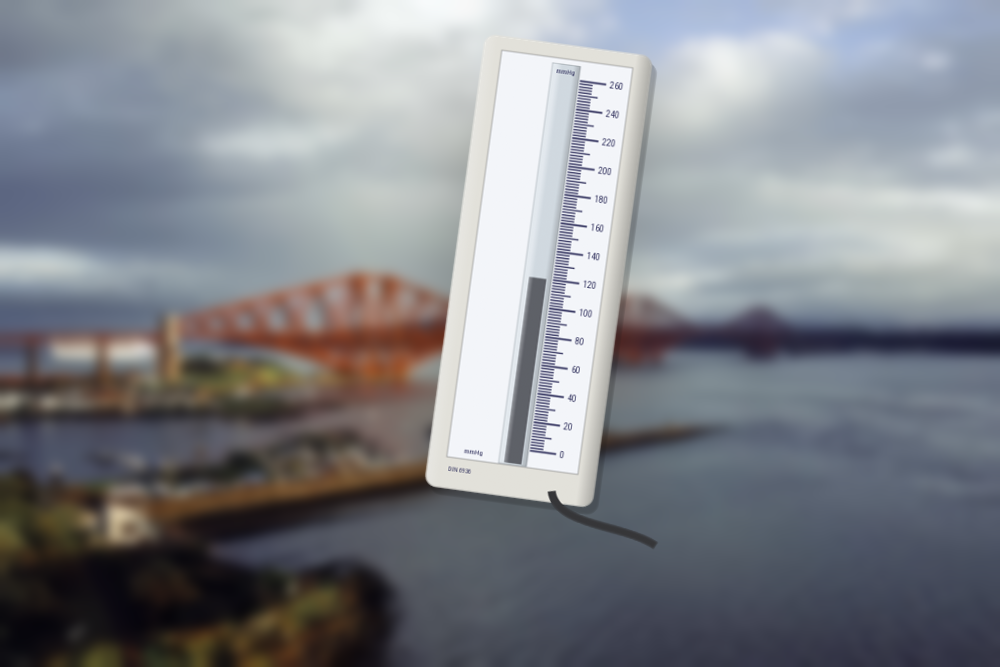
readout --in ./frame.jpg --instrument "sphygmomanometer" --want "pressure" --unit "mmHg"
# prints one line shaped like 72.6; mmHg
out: 120; mmHg
